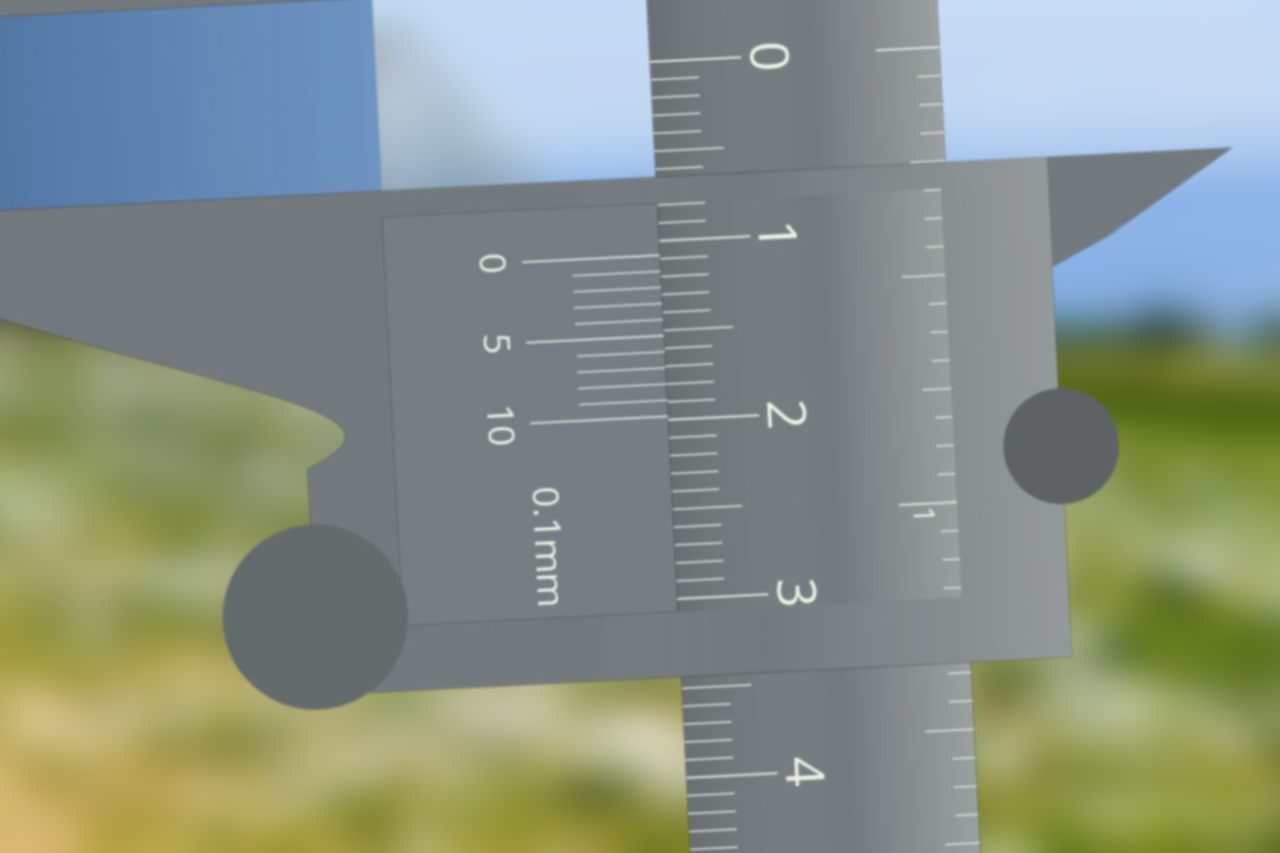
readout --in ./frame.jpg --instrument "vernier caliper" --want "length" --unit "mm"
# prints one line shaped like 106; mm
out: 10.8; mm
